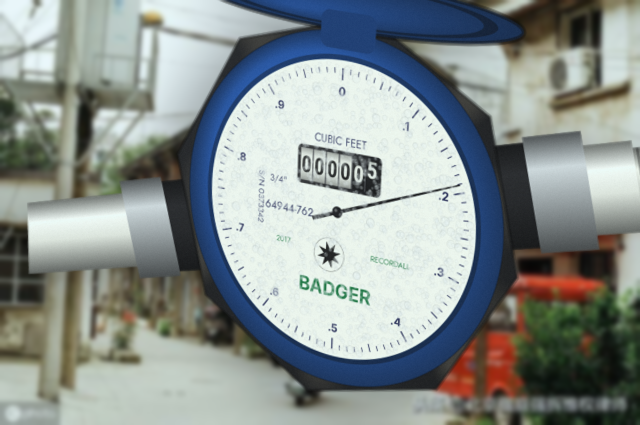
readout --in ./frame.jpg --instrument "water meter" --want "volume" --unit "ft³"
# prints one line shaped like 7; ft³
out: 5.19; ft³
